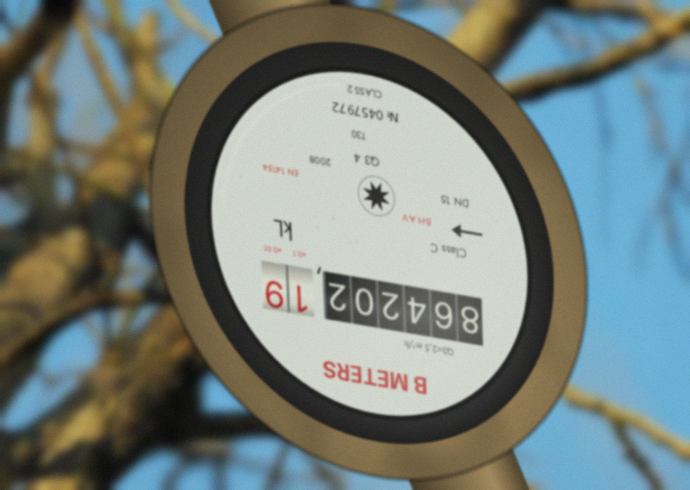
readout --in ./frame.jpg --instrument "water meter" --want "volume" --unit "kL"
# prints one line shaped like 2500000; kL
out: 864202.19; kL
